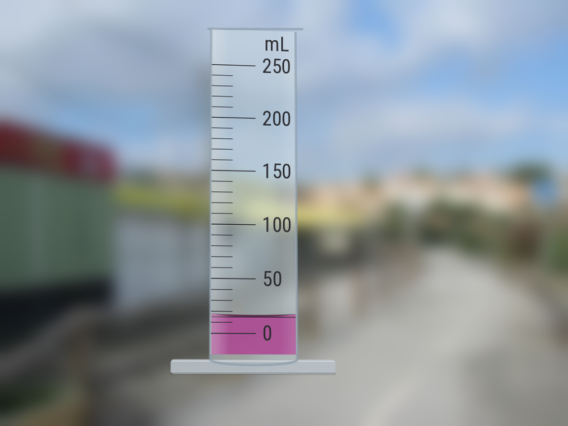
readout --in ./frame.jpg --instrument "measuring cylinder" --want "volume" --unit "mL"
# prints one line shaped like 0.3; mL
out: 15; mL
